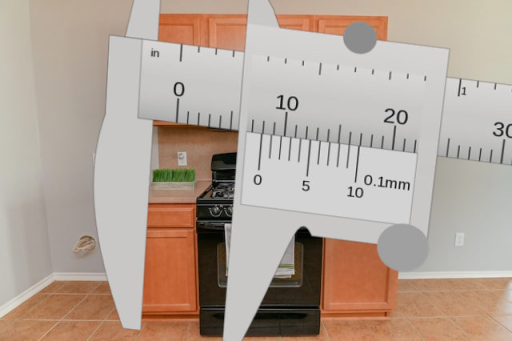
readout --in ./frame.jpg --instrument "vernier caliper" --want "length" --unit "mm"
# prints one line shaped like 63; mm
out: 7.9; mm
